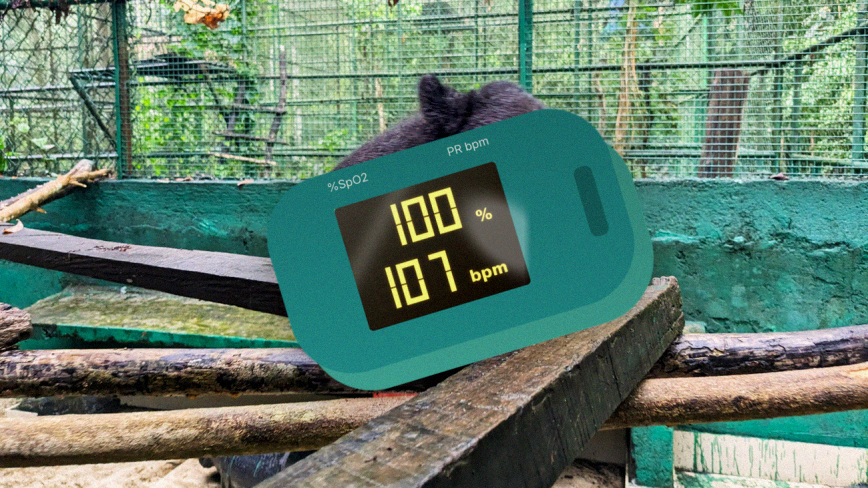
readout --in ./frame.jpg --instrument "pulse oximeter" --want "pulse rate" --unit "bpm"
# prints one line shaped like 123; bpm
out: 107; bpm
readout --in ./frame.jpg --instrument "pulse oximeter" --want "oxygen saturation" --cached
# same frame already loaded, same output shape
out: 100; %
